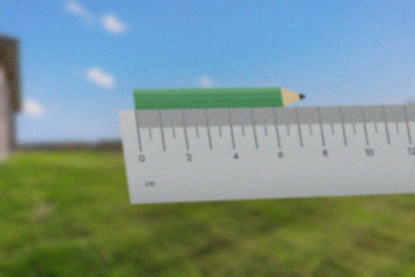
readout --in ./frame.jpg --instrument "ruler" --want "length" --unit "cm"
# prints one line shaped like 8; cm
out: 7.5; cm
